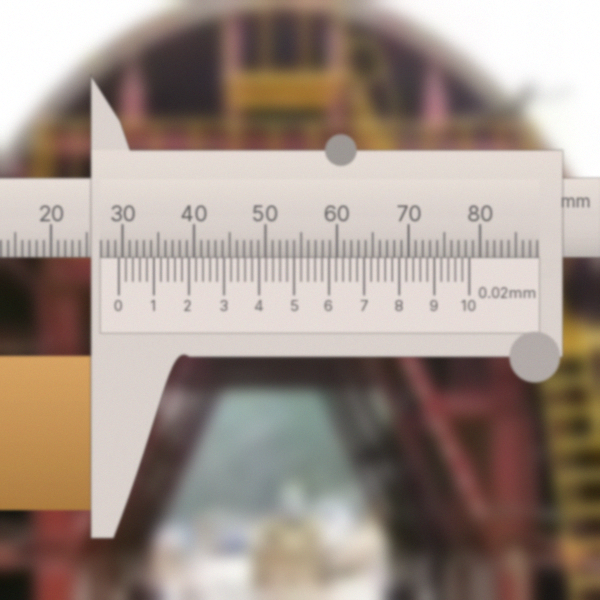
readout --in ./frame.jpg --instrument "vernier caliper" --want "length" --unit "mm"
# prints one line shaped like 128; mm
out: 29.5; mm
